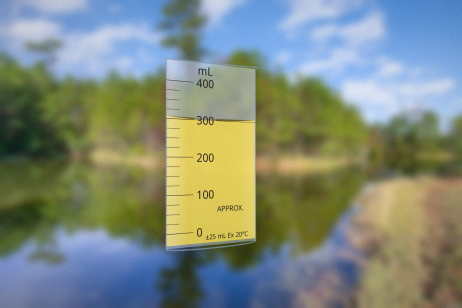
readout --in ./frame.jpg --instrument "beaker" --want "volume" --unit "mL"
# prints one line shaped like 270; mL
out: 300; mL
